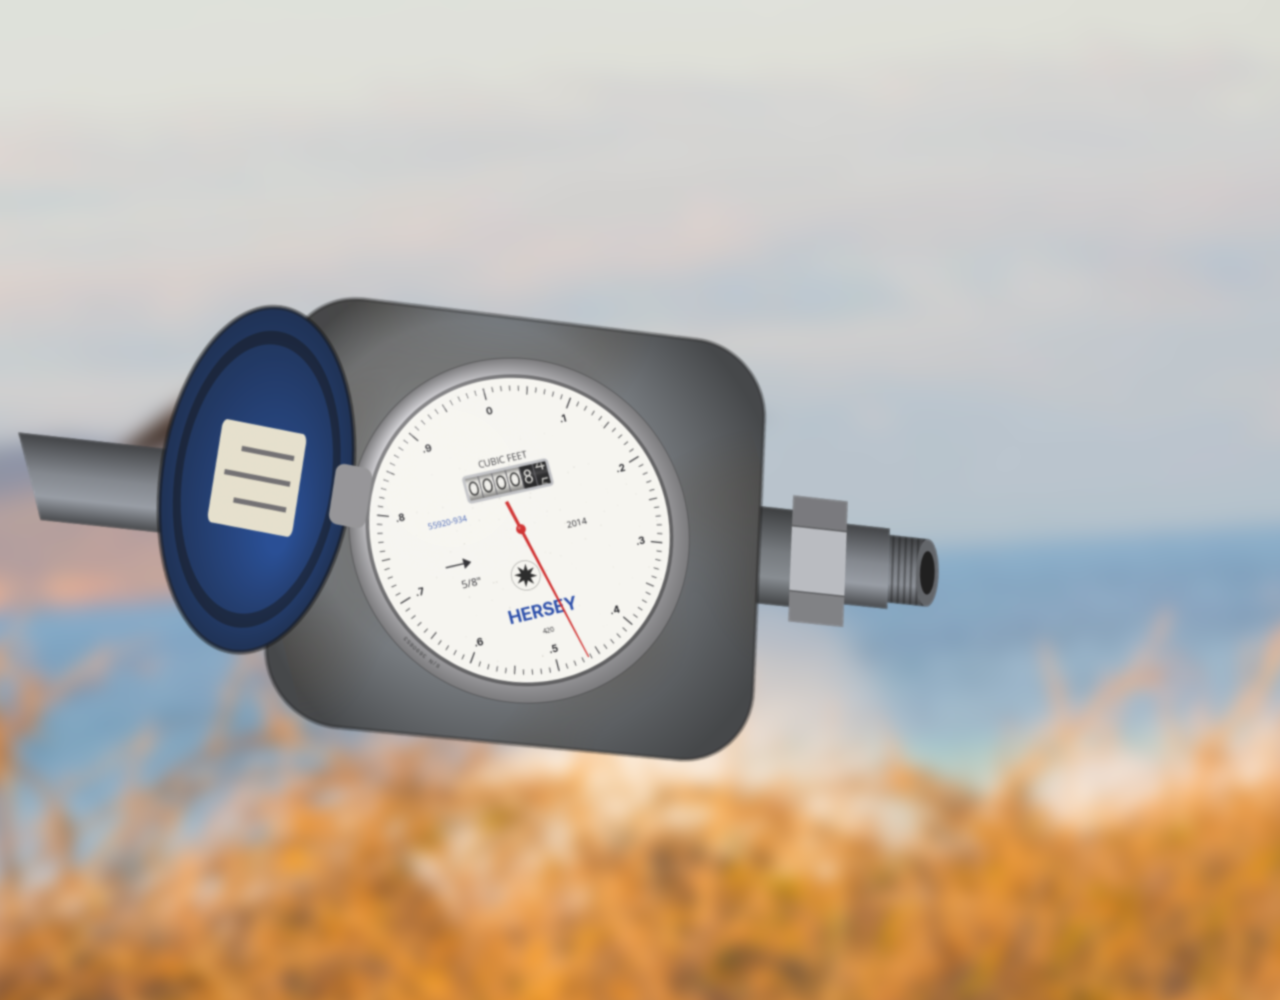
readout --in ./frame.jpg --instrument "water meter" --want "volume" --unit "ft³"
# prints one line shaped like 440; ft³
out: 84.46; ft³
